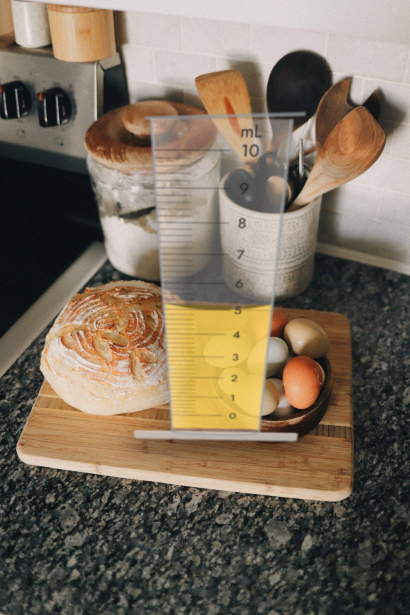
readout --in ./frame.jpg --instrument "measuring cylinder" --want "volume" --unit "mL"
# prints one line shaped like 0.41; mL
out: 5; mL
